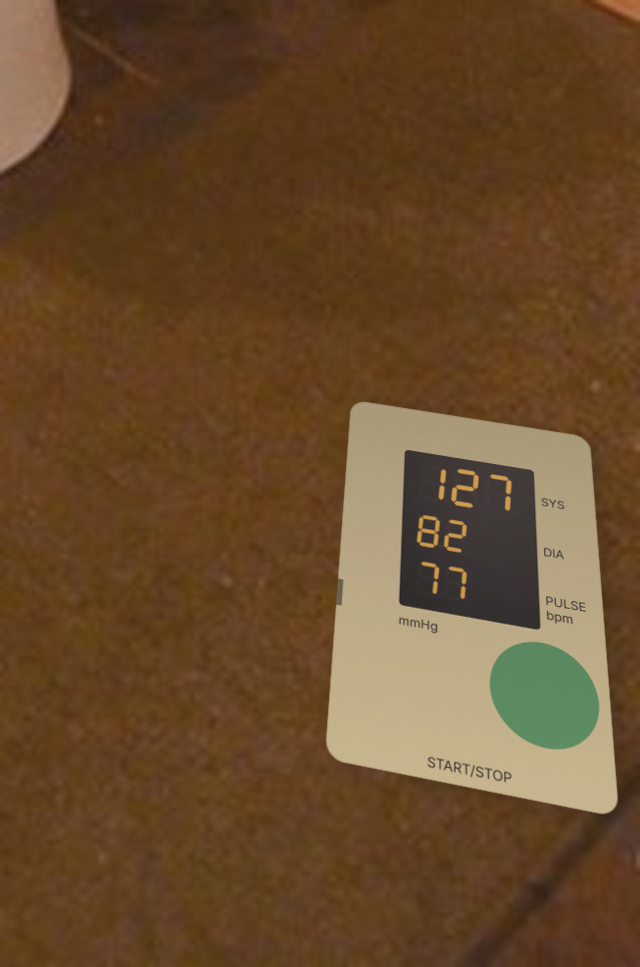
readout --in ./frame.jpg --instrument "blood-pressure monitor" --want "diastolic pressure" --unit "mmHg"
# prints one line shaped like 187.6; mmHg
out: 82; mmHg
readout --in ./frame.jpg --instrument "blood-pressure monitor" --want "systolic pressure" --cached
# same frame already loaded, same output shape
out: 127; mmHg
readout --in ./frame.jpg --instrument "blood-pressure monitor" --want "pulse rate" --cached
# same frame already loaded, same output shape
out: 77; bpm
